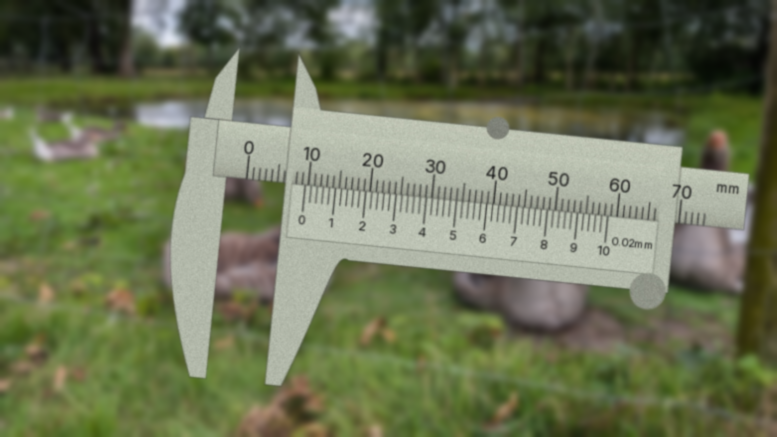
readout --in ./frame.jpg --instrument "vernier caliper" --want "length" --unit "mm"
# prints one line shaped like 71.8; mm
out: 9.5; mm
